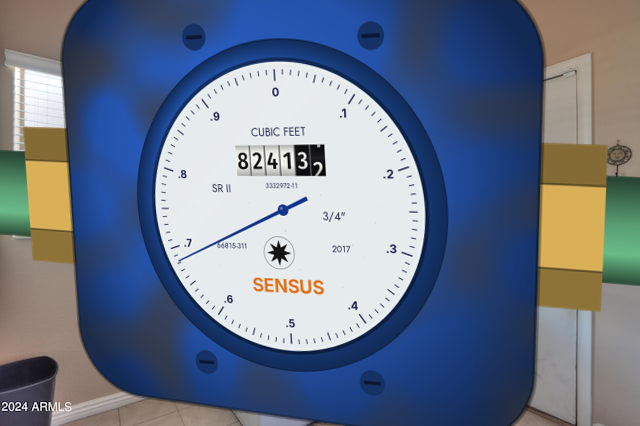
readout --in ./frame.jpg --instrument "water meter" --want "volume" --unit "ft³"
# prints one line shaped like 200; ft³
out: 824131.68; ft³
